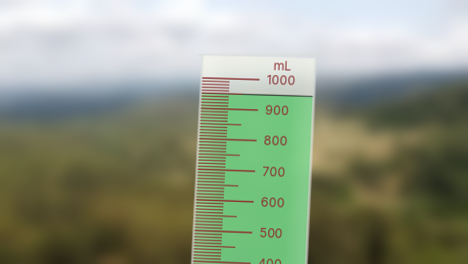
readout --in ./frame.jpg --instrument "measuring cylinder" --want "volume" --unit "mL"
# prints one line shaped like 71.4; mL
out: 950; mL
